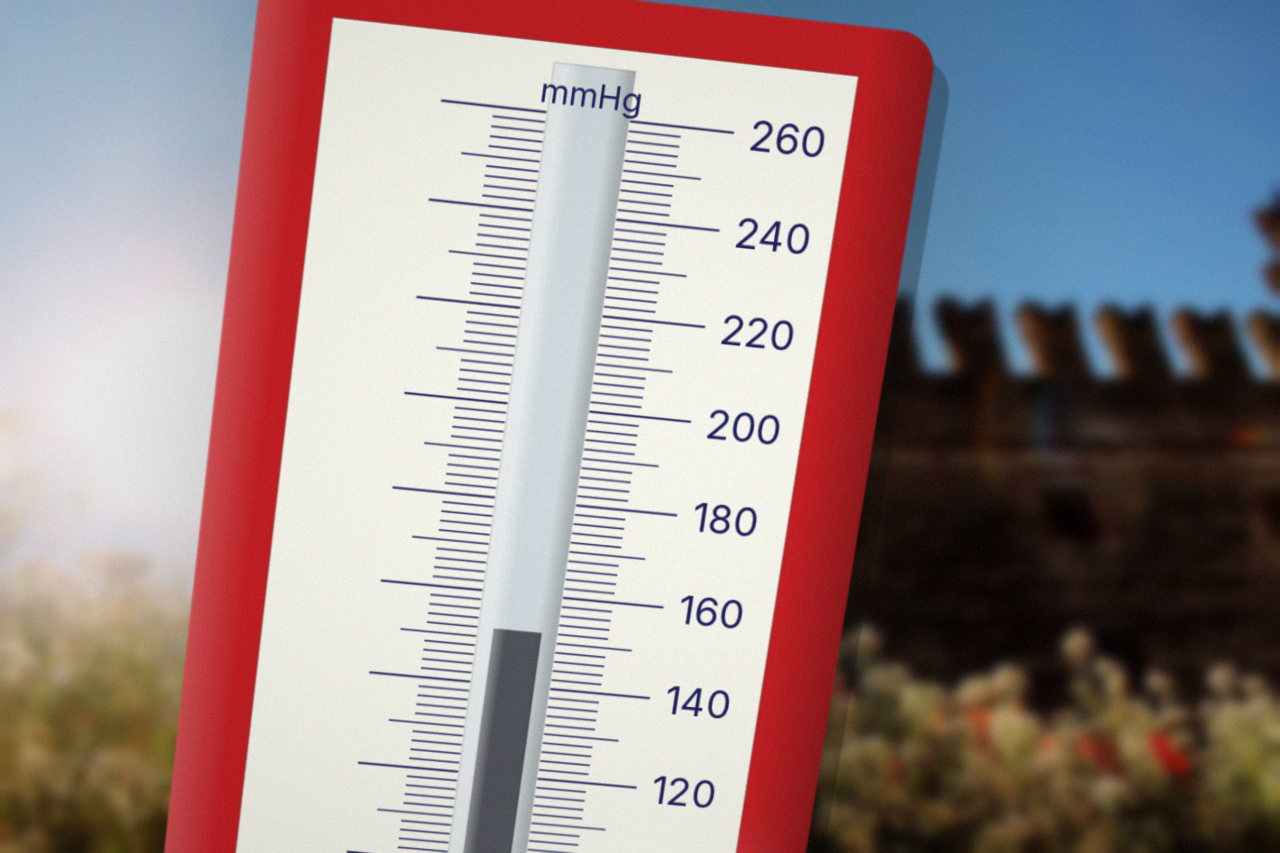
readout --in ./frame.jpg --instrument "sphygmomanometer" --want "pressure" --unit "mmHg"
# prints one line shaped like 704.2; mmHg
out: 152; mmHg
